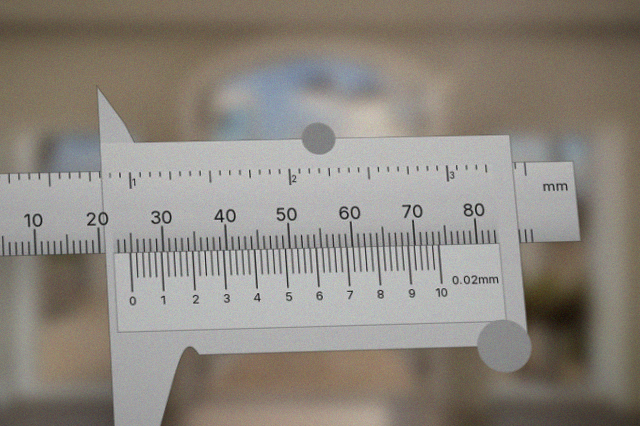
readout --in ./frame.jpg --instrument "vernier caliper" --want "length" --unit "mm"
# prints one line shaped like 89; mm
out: 24.8; mm
